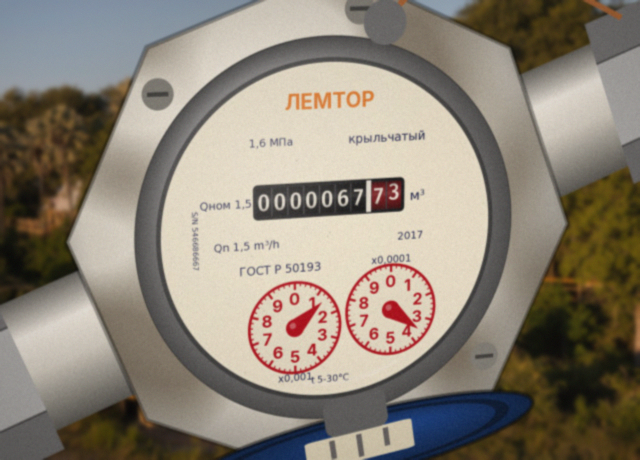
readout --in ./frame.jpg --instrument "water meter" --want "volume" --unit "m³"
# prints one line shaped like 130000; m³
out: 67.7313; m³
